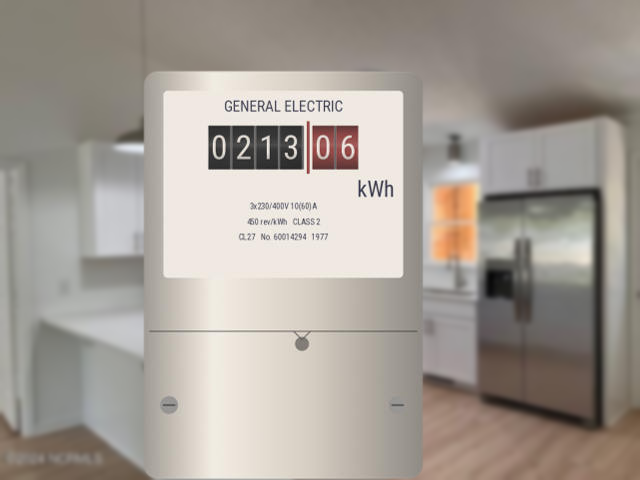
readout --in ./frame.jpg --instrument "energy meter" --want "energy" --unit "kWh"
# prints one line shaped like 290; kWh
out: 213.06; kWh
